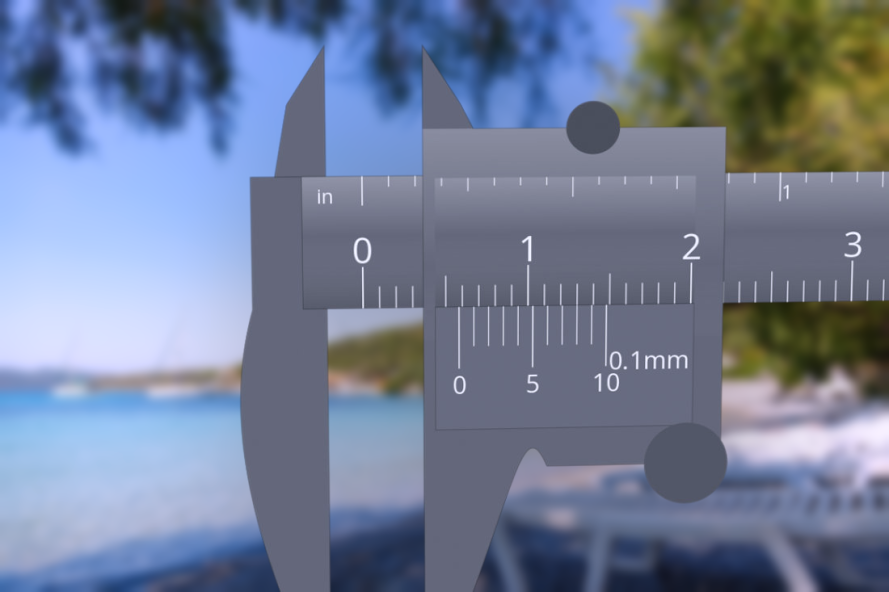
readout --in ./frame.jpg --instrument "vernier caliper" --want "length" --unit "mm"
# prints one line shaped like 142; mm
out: 5.8; mm
